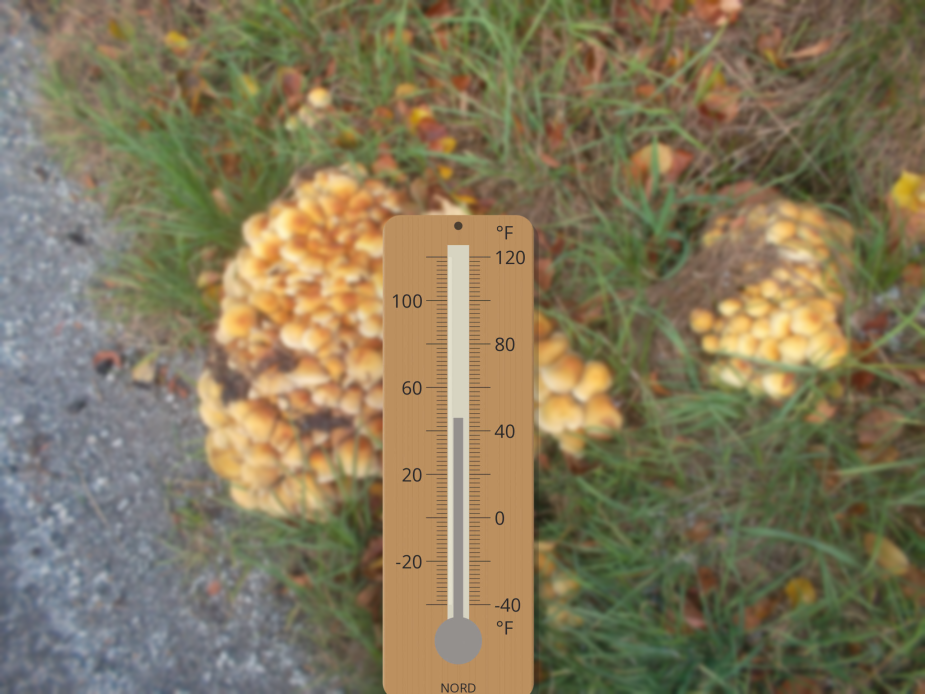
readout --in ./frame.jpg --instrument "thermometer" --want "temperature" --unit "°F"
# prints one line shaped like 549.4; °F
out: 46; °F
